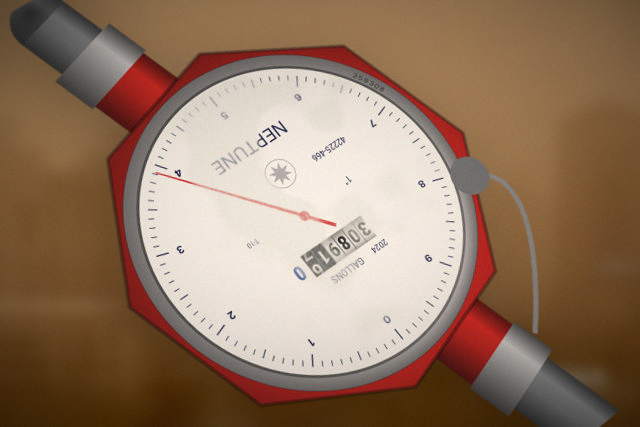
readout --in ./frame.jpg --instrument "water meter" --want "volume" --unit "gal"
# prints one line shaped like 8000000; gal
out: 3089163.9; gal
